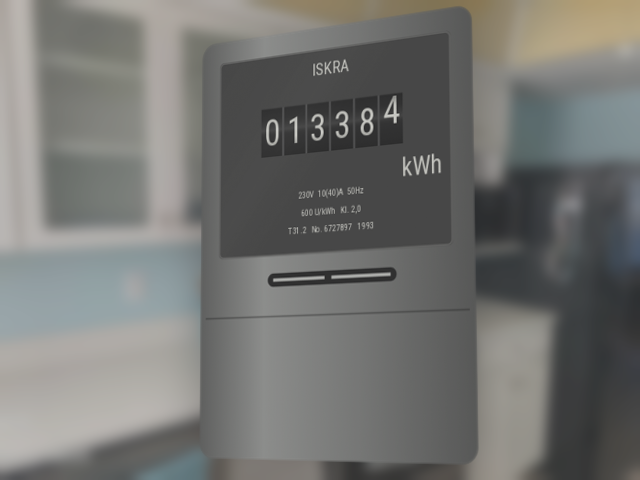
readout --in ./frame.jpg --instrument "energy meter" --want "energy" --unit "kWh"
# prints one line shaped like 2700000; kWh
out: 13384; kWh
